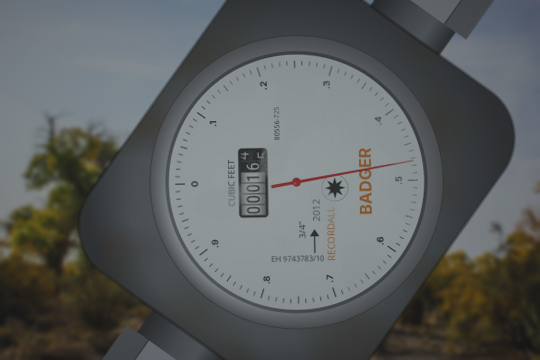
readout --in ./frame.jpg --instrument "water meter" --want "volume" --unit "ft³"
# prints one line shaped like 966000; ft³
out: 164.47; ft³
